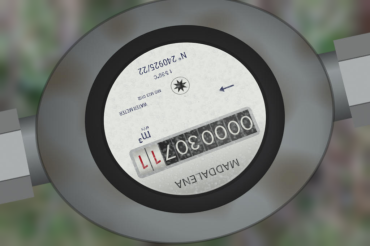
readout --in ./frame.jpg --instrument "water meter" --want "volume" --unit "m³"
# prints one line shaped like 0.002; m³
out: 307.11; m³
